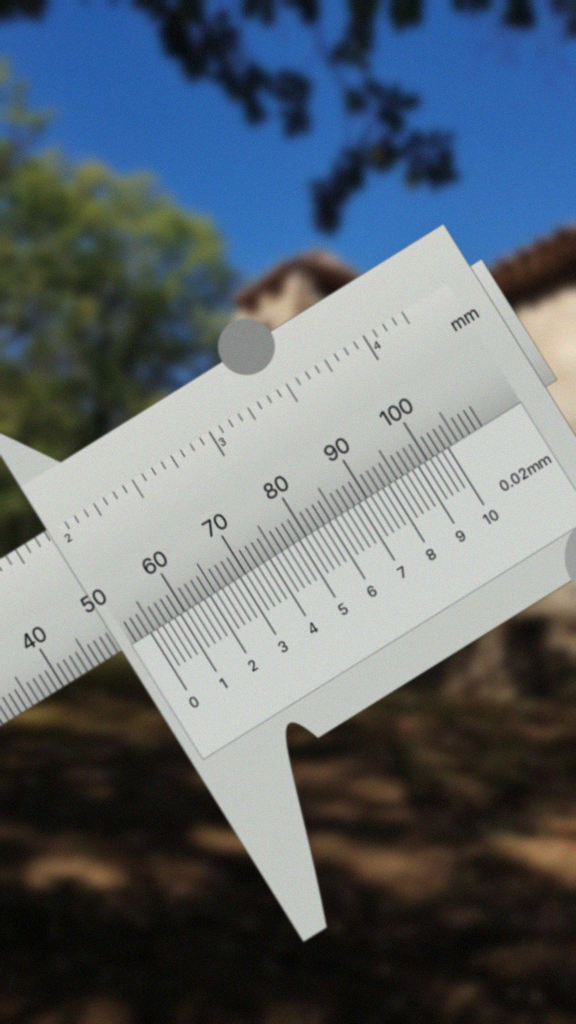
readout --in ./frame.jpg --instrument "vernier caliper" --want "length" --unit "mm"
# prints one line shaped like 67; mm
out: 54.4; mm
